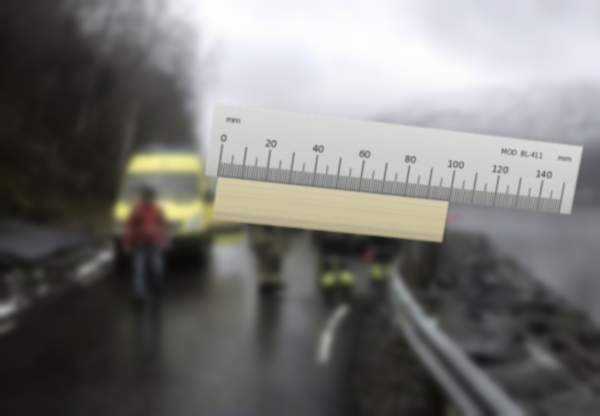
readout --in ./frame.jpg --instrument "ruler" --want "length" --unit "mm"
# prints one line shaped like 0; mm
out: 100; mm
